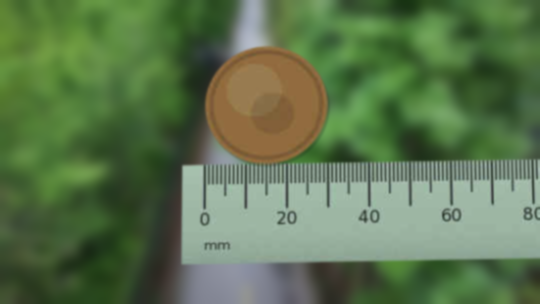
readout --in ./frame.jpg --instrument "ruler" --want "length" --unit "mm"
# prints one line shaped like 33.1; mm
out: 30; mm
